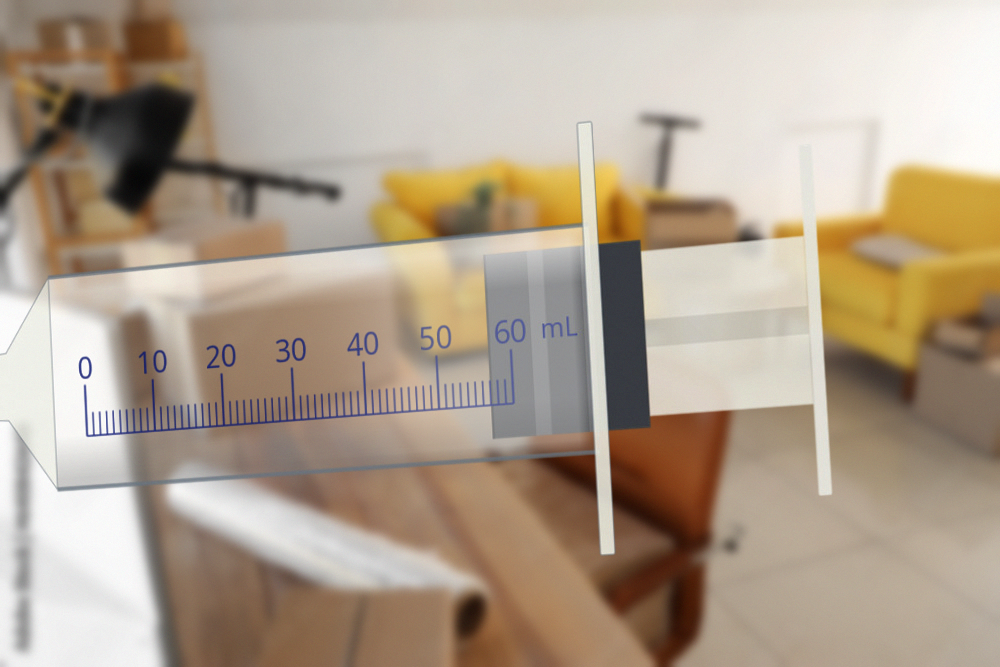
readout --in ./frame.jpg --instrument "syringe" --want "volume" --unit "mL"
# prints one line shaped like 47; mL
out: 57; mL
